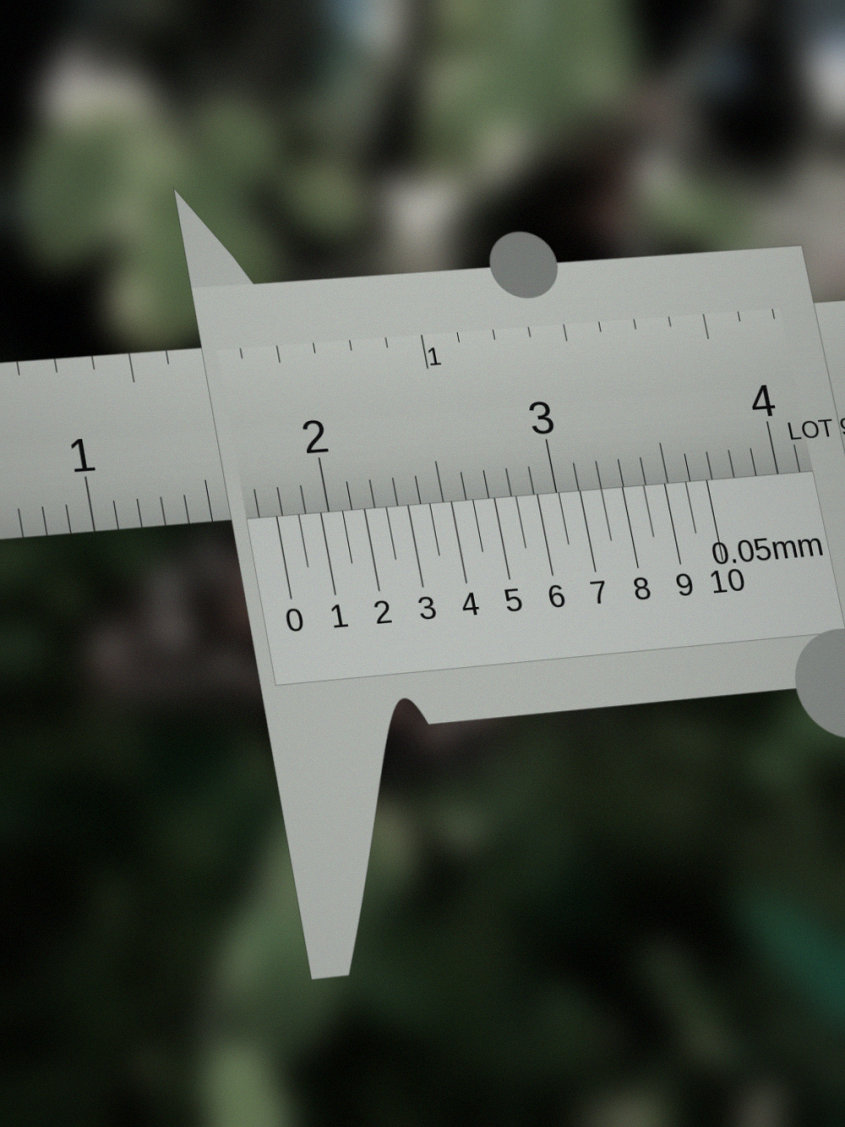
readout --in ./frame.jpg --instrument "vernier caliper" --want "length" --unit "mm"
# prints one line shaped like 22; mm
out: 17.75; mm
